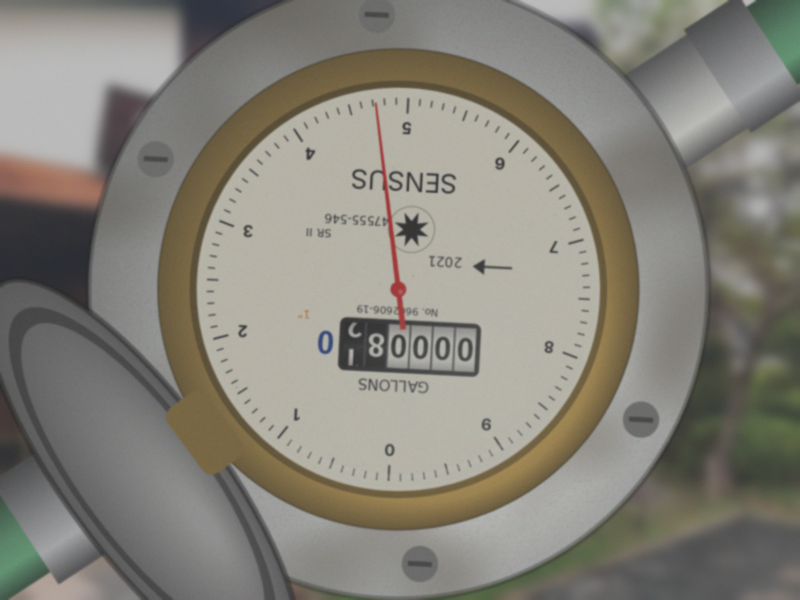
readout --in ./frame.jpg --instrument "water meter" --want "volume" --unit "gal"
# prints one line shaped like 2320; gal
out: 814.7; gal
